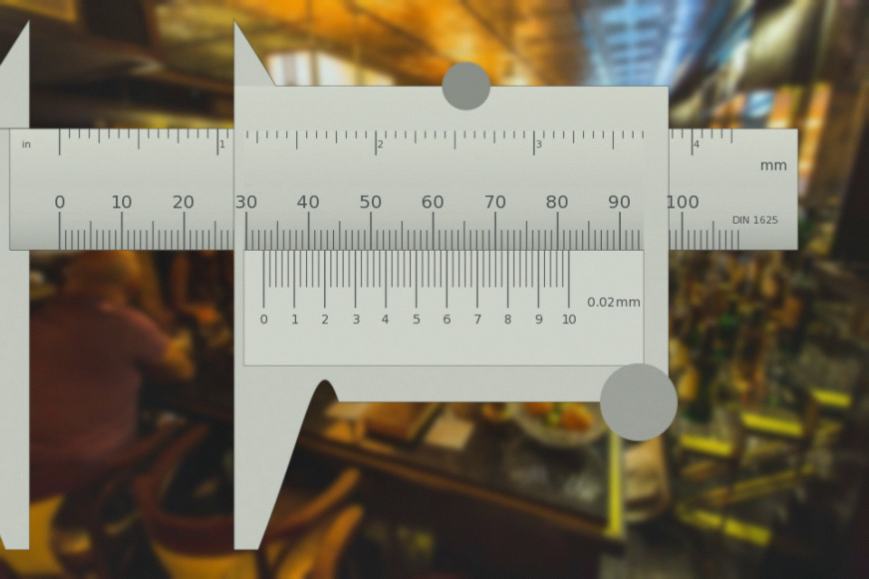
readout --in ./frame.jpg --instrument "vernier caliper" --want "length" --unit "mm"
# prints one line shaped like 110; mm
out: 32.8; mm
